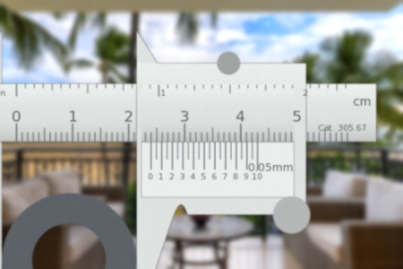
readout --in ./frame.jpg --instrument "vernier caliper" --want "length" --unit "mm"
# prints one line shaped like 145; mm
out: 24.0; mm
